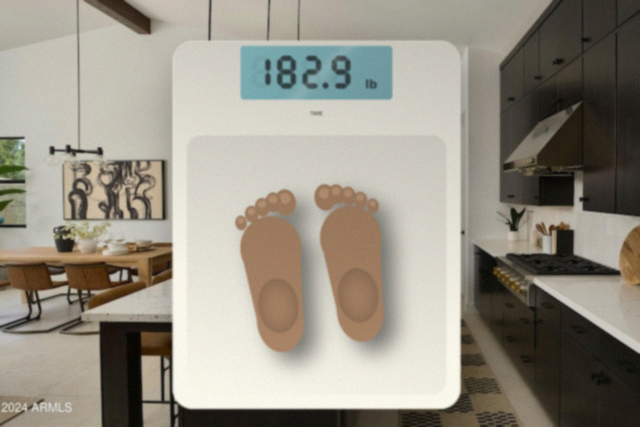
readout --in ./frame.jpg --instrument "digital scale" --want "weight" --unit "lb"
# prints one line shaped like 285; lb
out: 182.9; lb
